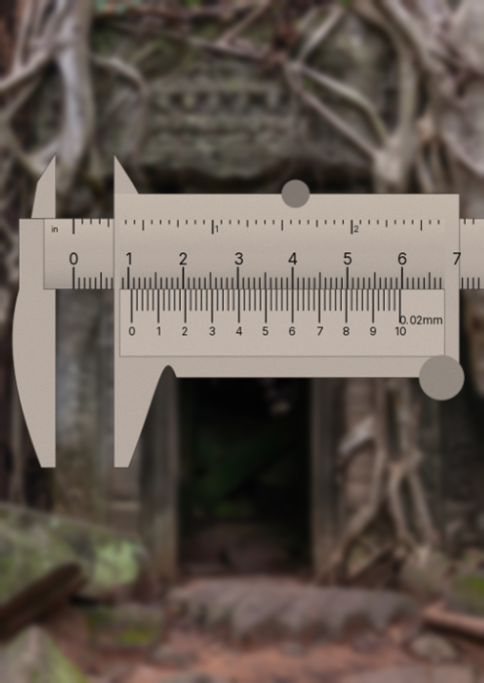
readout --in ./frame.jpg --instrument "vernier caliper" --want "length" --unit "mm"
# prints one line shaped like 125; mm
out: 10.6; mm
